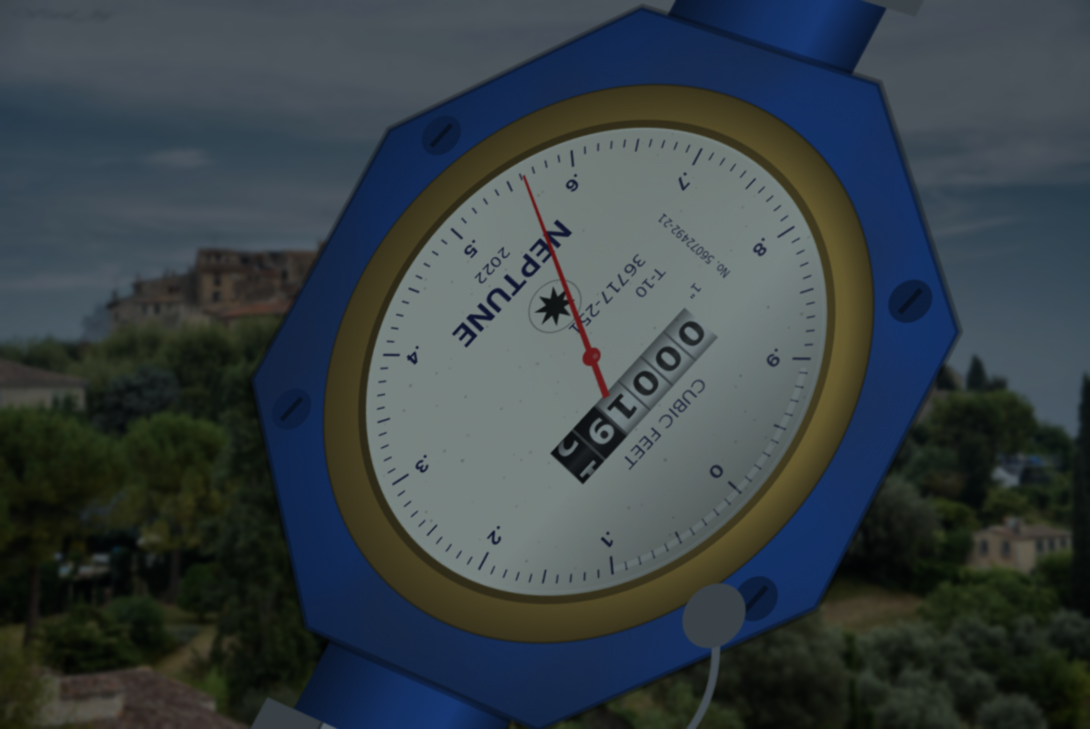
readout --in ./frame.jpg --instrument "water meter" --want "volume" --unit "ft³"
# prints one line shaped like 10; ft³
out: 191.56; ft³
